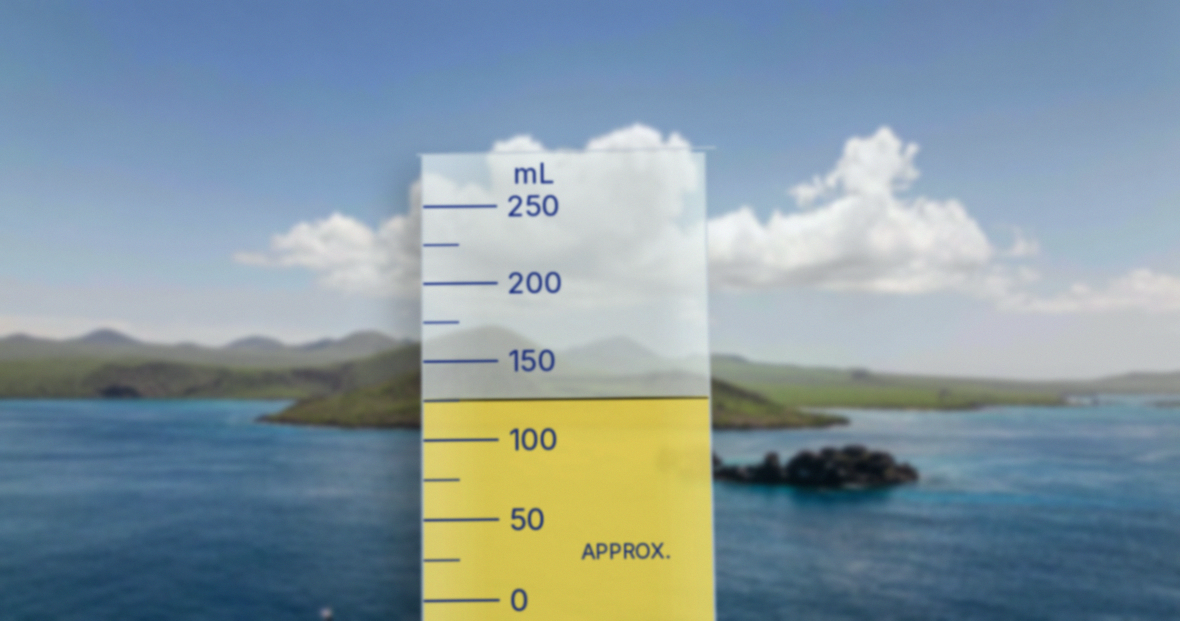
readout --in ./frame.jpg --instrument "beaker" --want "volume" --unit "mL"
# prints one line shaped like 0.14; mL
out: 125; mL
